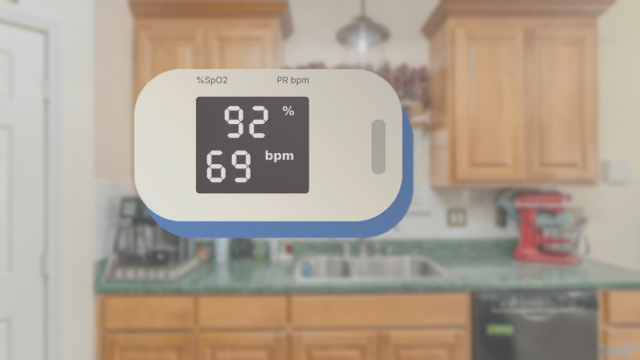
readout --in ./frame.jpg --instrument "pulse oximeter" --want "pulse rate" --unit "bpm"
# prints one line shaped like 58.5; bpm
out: 69; bpm
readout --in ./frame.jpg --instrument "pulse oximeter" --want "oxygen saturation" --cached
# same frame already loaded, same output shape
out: 92; %
